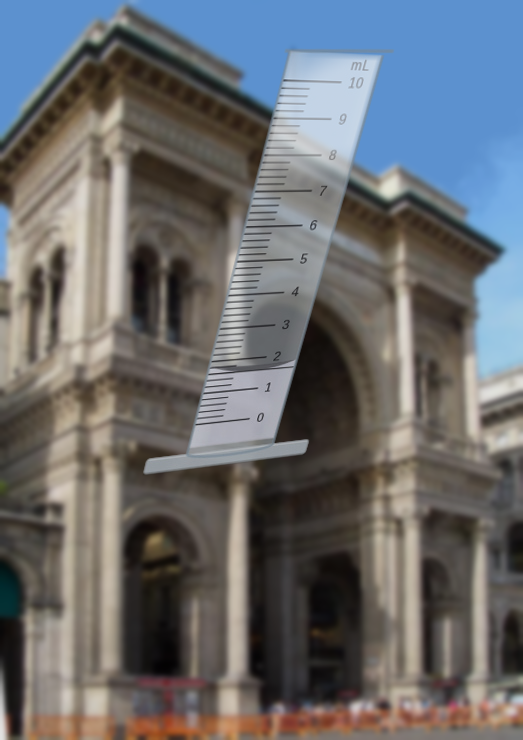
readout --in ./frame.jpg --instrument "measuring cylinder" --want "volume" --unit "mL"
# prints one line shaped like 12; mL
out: 1.6; mL
